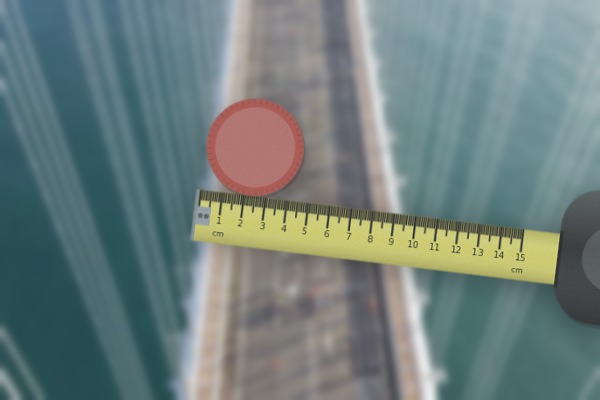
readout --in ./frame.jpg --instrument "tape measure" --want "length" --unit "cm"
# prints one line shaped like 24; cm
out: 4.5; cm
